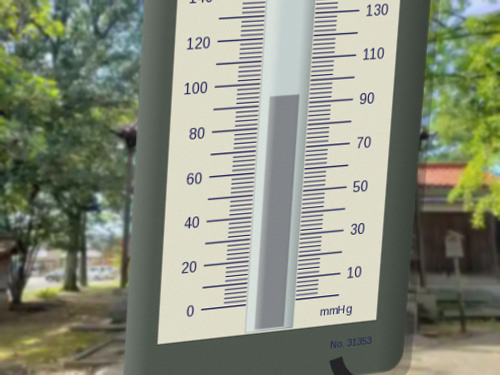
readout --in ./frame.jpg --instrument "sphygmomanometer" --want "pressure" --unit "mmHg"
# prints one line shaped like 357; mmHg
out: 94; mmHg
